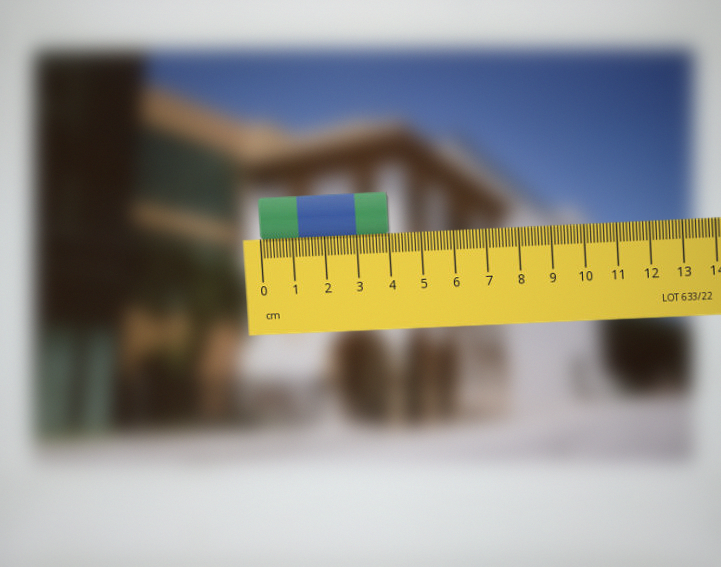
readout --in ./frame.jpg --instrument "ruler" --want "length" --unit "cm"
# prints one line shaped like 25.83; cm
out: 4; cm
